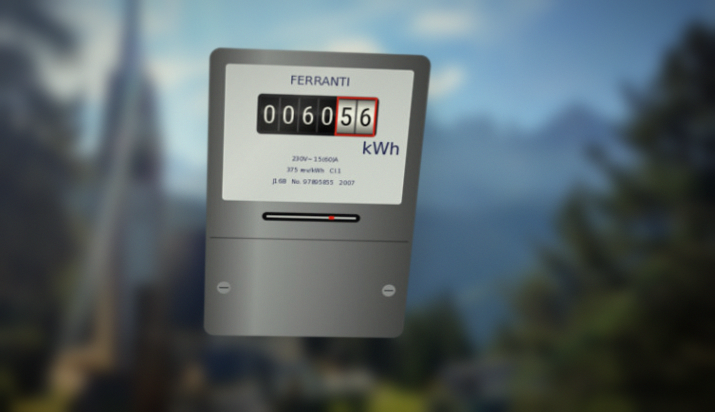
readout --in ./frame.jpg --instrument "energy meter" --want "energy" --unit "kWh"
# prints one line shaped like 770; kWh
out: 60.56; kWh
